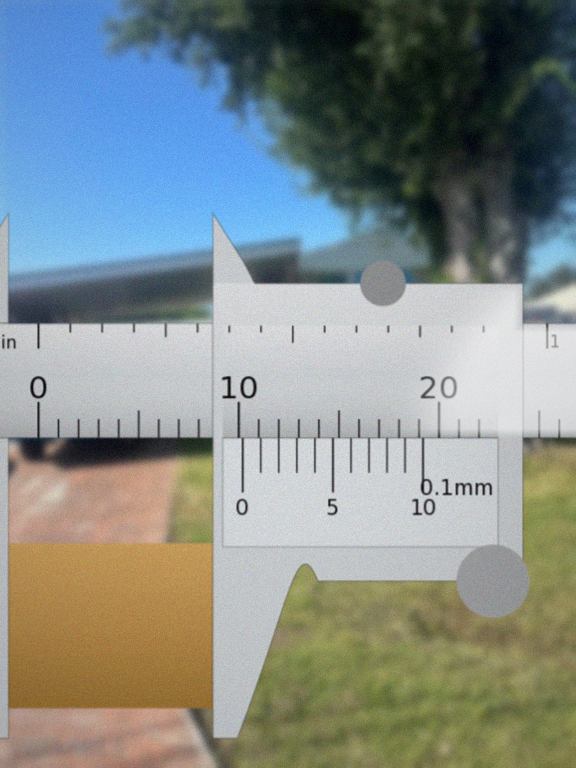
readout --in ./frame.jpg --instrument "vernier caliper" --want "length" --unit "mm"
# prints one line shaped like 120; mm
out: 10.2; mm
